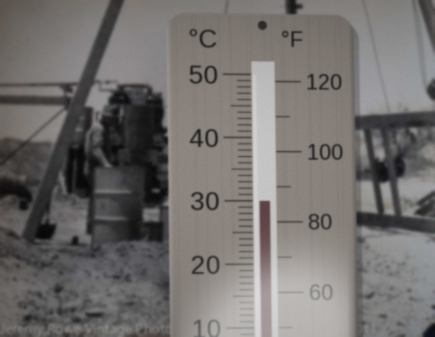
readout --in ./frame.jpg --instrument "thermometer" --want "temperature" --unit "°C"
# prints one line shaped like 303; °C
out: 30; °C
